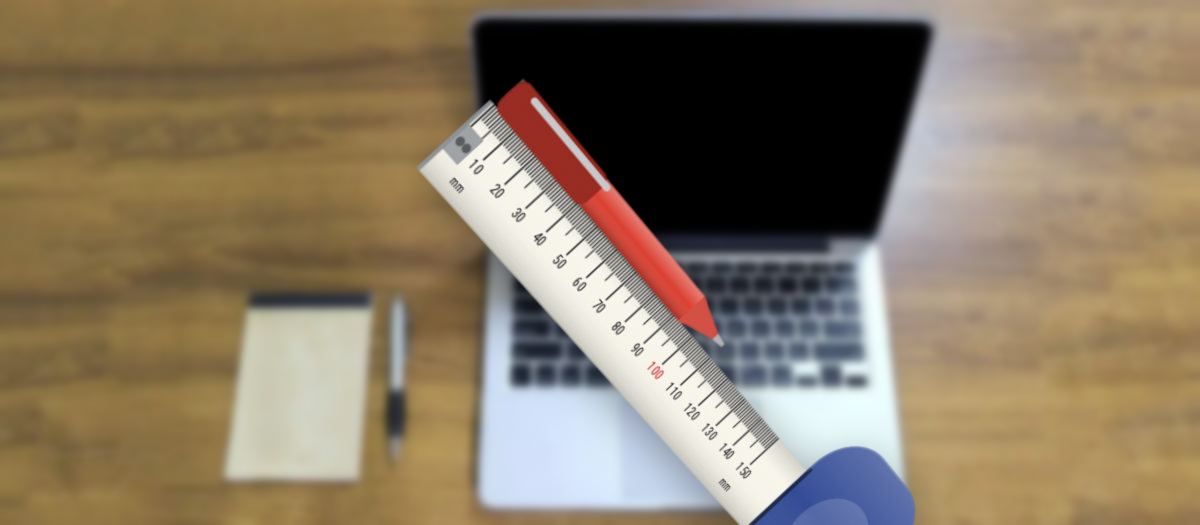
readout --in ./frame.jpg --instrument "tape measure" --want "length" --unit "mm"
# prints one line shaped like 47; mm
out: 110; mm
